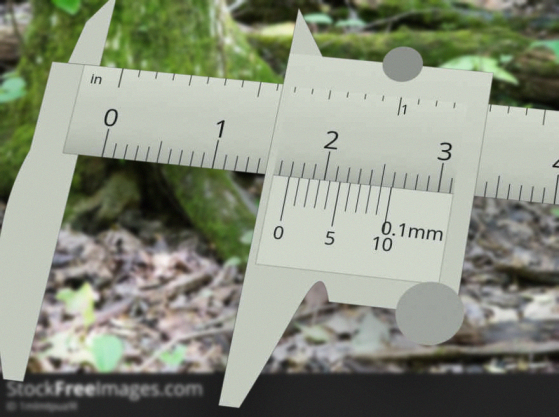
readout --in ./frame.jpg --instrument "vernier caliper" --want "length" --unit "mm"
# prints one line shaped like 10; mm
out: 16.9; mm
